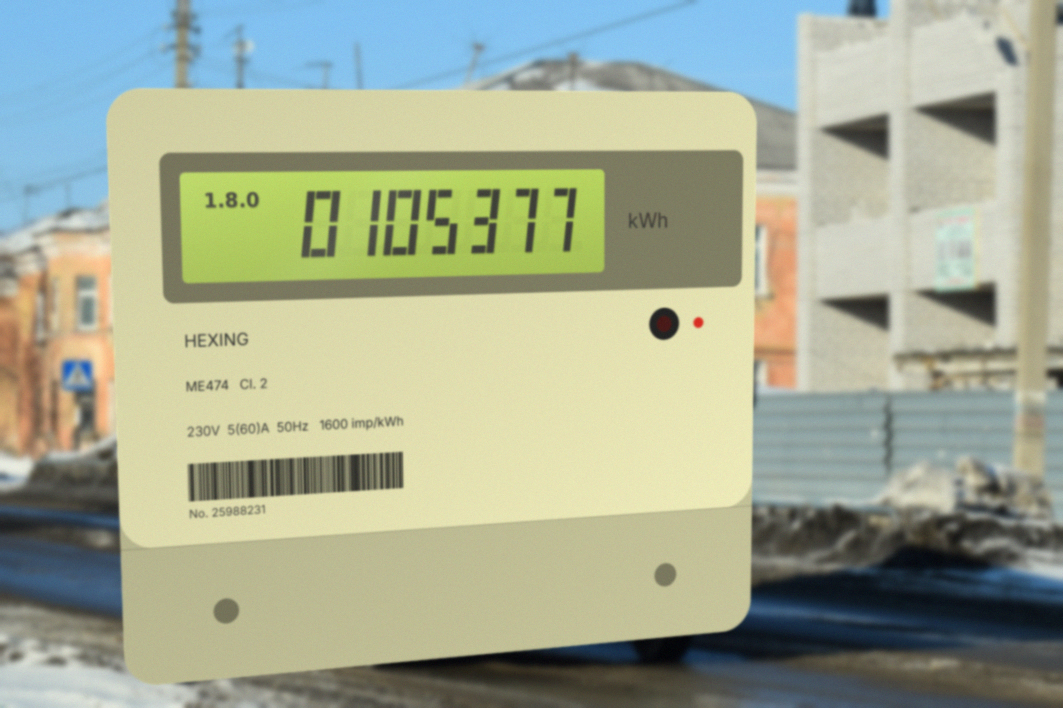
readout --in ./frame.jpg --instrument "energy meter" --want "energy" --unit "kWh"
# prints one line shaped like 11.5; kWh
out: 105377; kWh
